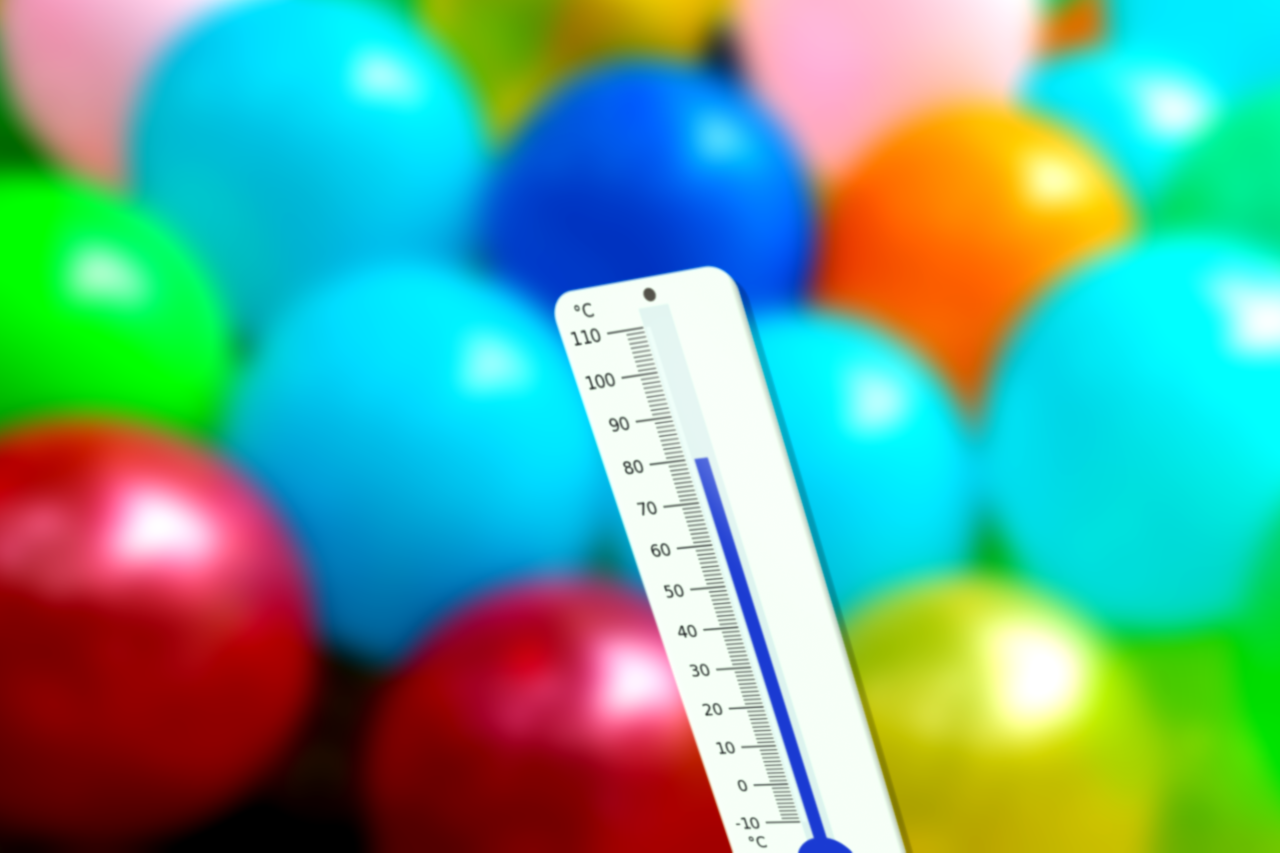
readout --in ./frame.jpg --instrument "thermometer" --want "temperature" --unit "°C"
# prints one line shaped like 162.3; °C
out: 80; °C
